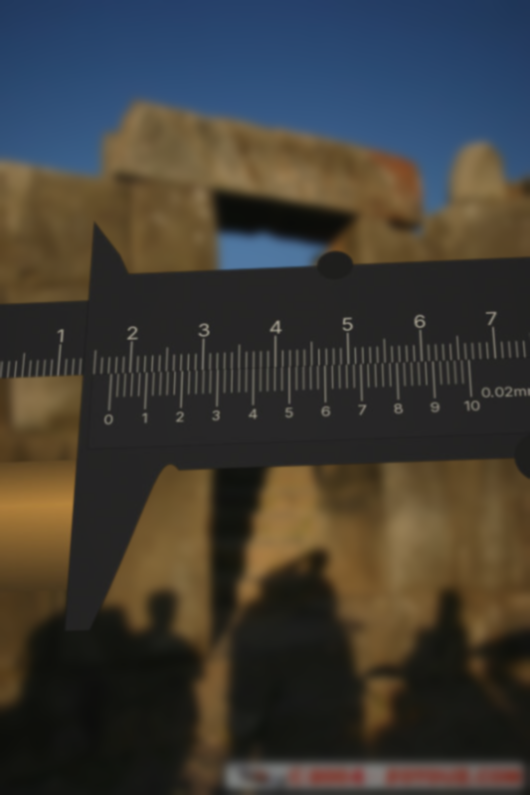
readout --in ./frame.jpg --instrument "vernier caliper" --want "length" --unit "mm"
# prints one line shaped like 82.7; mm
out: 17.4; mm
